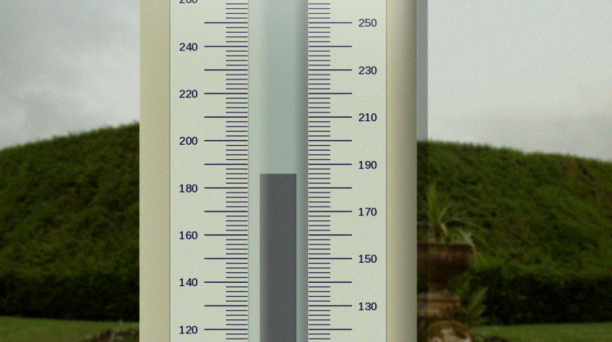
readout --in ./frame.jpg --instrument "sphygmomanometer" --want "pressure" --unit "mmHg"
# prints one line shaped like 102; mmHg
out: 186; mmHg
